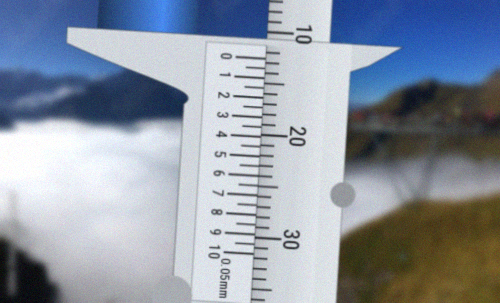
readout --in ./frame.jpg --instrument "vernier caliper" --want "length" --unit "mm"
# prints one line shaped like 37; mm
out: 12.6; mm
